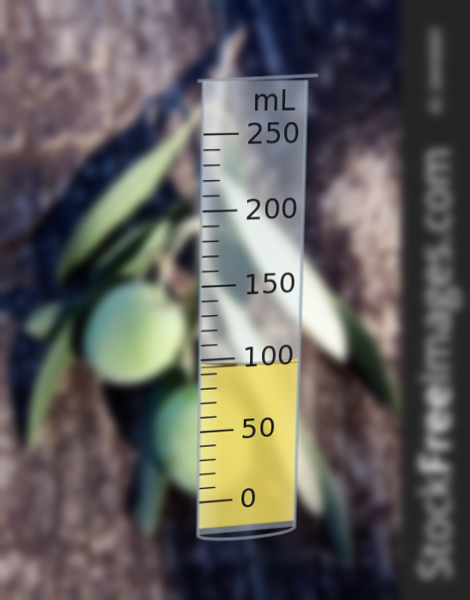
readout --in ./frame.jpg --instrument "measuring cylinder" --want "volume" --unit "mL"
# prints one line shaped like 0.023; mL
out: 95; mL
